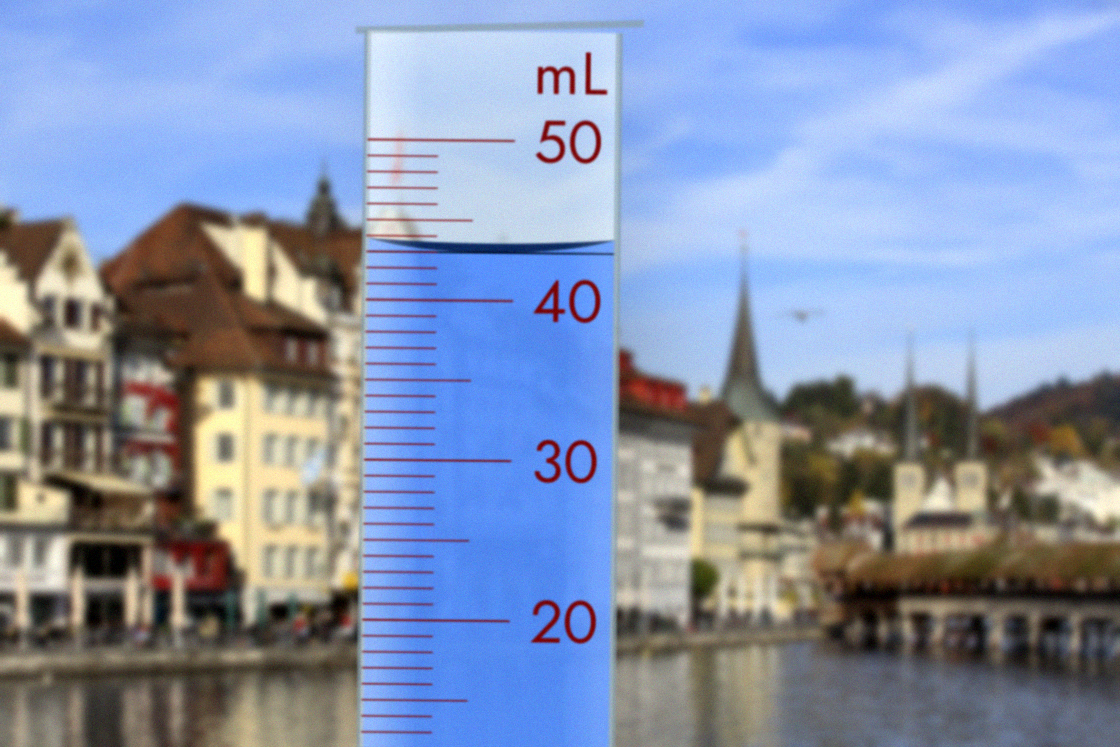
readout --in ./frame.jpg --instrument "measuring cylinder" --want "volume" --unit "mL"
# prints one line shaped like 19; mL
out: 43; mL
